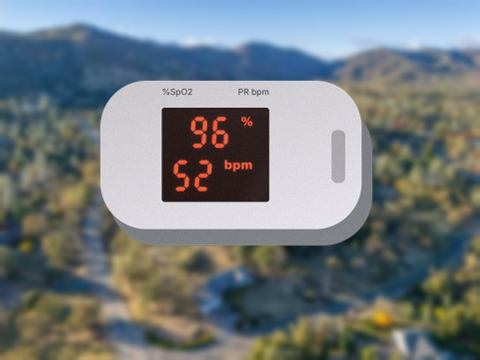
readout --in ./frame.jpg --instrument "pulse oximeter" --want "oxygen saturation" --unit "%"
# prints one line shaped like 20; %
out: 96; %
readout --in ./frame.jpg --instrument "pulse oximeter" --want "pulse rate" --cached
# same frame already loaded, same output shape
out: 52; bpm
